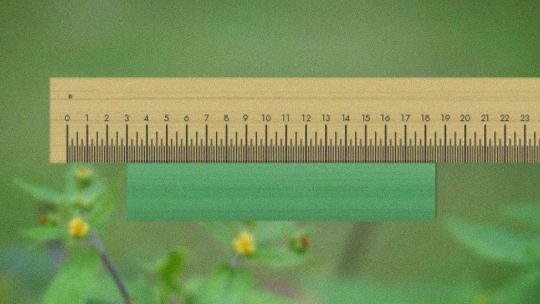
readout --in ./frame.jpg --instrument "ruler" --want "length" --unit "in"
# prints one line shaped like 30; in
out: 15.5; in
